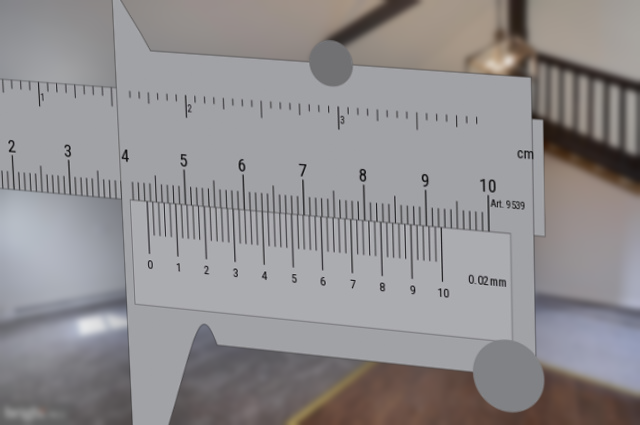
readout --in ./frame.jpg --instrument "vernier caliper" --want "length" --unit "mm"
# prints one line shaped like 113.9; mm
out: 43.4; mm
